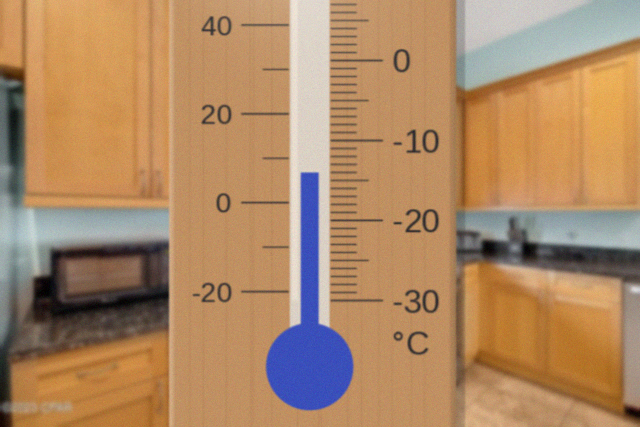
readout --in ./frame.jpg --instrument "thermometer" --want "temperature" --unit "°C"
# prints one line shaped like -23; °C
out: -14; °C
